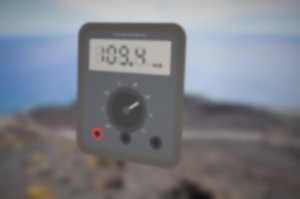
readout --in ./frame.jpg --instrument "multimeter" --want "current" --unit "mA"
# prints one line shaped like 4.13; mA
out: 109.4; mA
